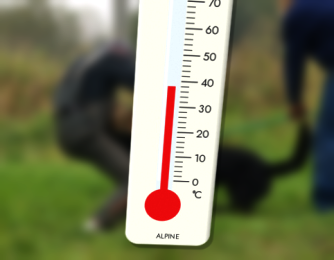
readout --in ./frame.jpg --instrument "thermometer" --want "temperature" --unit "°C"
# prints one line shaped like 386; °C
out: 38; °C
